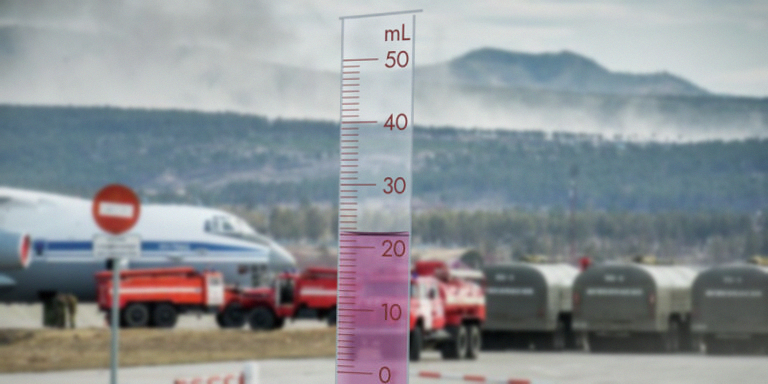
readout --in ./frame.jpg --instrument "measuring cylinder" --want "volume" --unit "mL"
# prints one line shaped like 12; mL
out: 22; mL
